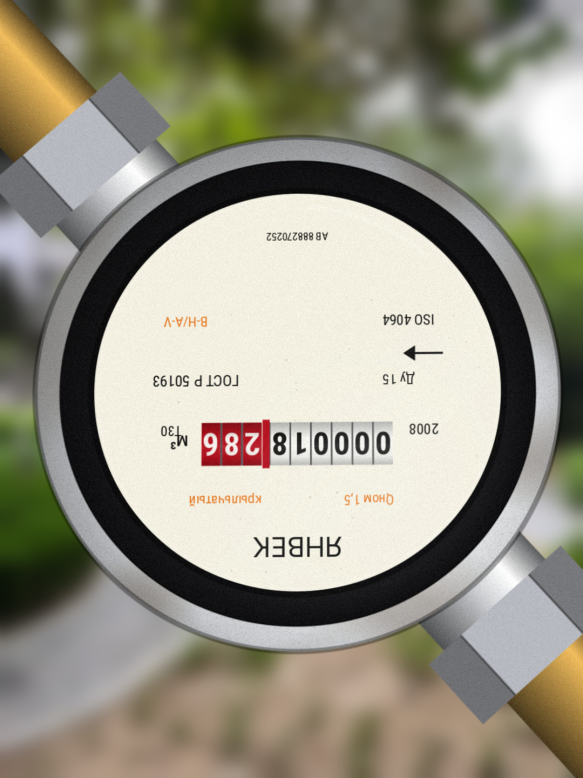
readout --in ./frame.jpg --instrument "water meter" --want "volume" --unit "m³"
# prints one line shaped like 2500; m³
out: 18.286; m³
